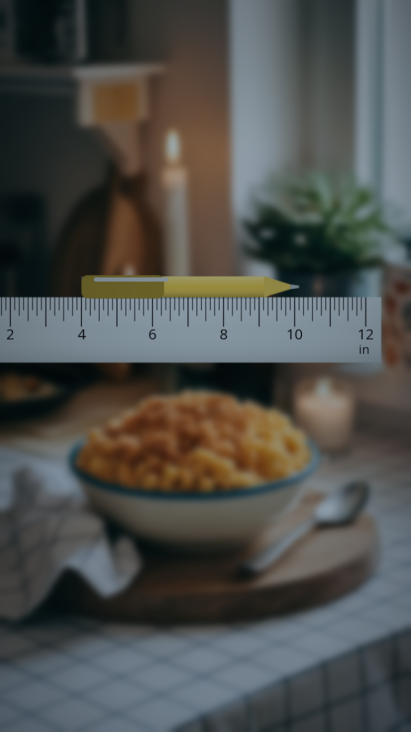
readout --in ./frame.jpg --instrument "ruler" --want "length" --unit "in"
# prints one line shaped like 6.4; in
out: 6.125; in
